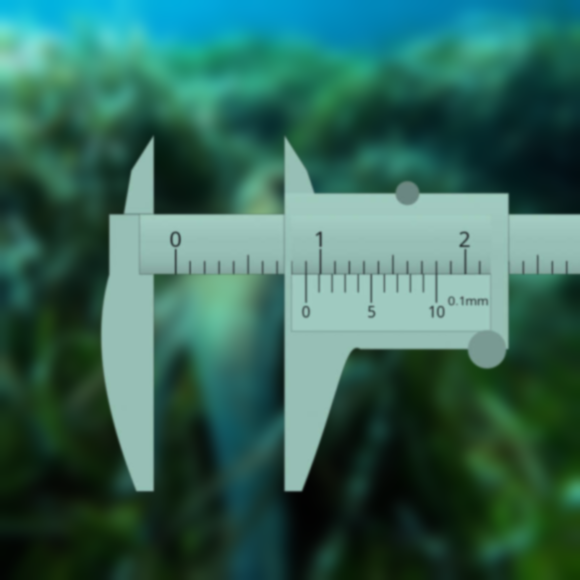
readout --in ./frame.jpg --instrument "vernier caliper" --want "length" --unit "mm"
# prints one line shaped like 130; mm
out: 9.0; mm
